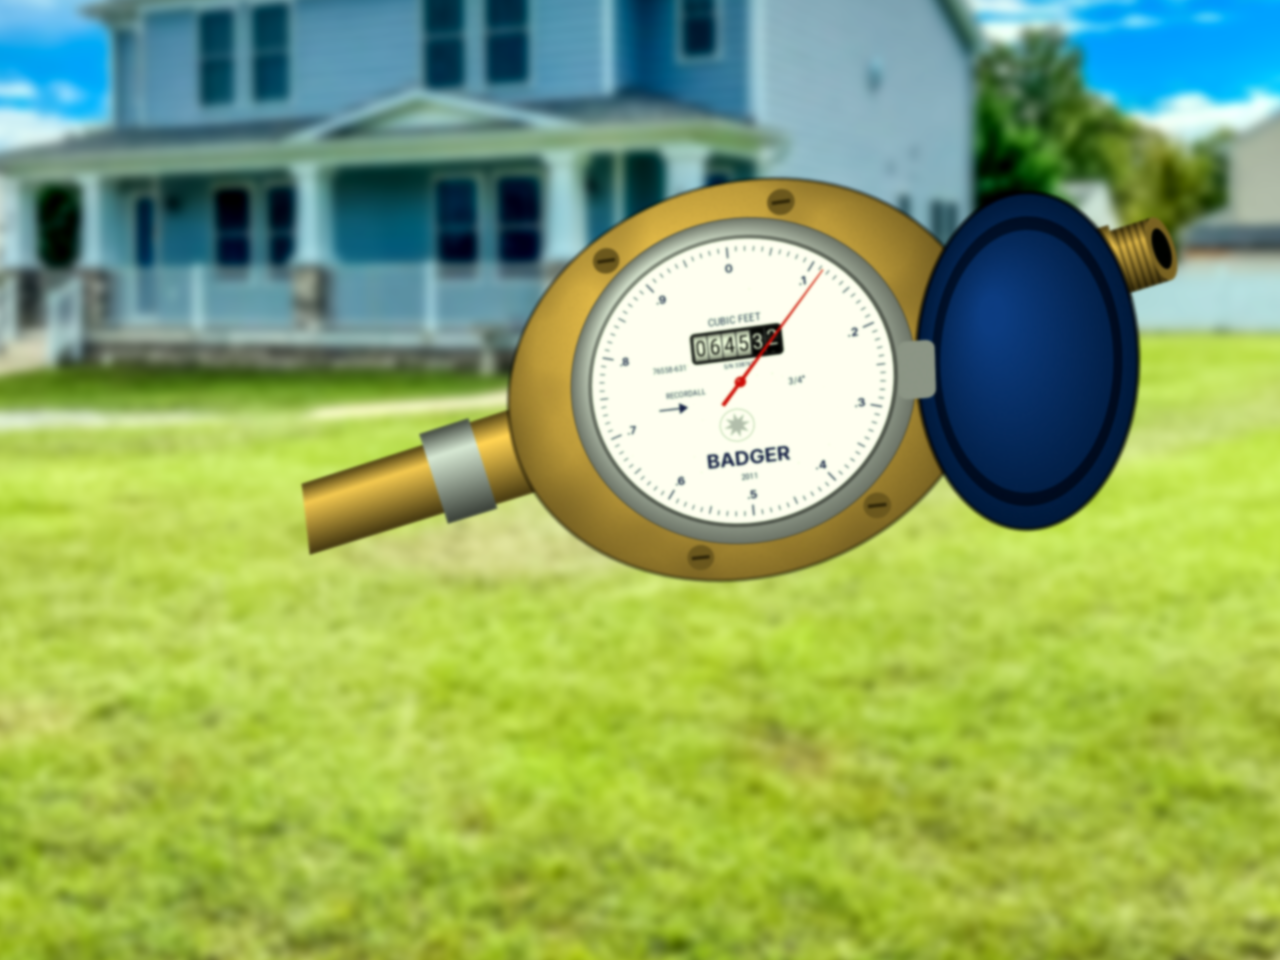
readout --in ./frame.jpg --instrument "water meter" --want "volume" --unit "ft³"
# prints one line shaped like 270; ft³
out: 64532.11; ft³
